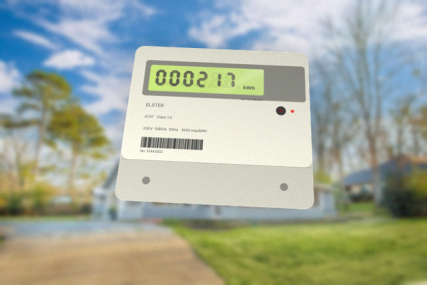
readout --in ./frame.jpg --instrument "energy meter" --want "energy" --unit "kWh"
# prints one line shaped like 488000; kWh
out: 217; kWh
